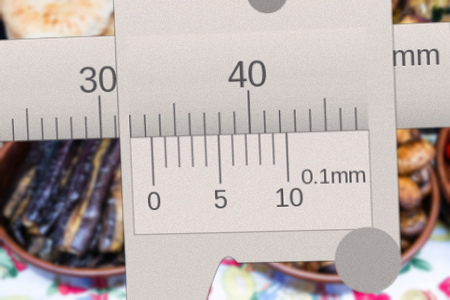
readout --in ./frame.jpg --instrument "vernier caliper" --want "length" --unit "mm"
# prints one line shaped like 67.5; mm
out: 33.4; mm
